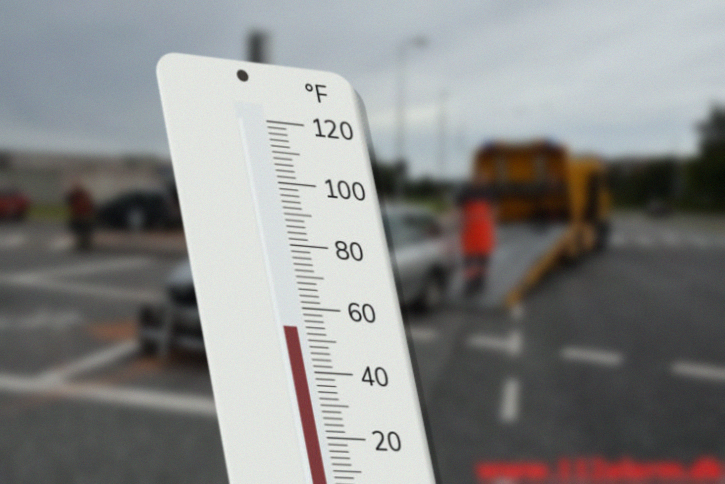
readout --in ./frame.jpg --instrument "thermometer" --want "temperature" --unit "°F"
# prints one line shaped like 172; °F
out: 54; °F
